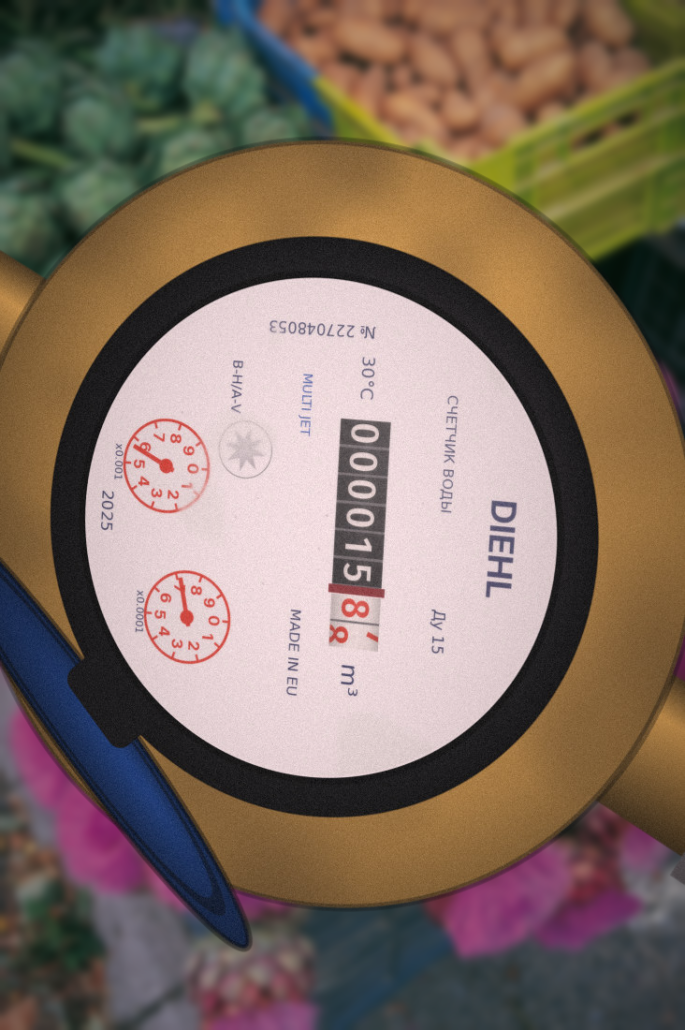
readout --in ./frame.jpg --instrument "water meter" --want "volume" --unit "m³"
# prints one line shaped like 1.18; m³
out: 15.8757; m³
